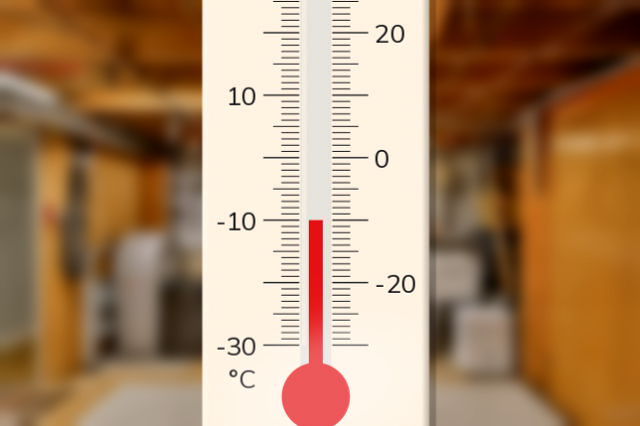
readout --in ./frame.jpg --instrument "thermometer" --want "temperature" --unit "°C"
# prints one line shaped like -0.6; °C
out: -10; °C
